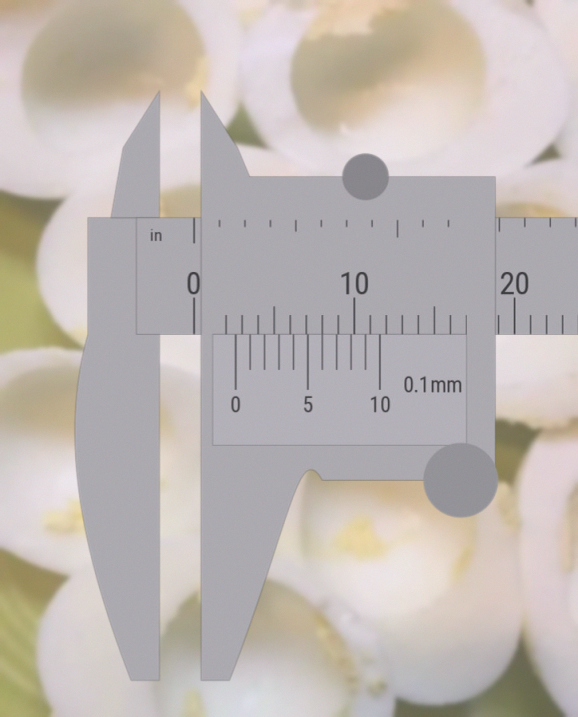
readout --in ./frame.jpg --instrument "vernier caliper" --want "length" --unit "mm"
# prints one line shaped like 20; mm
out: 2.6; mm
